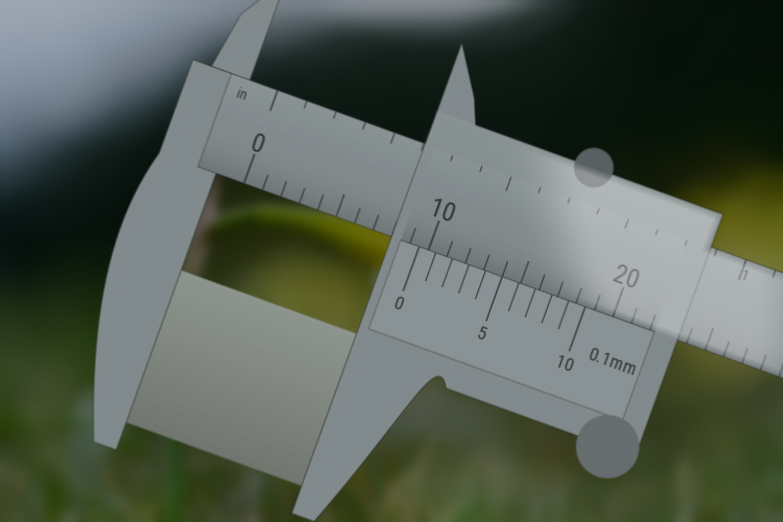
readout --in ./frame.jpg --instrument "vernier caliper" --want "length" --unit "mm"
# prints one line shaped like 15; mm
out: 9.5; mm
